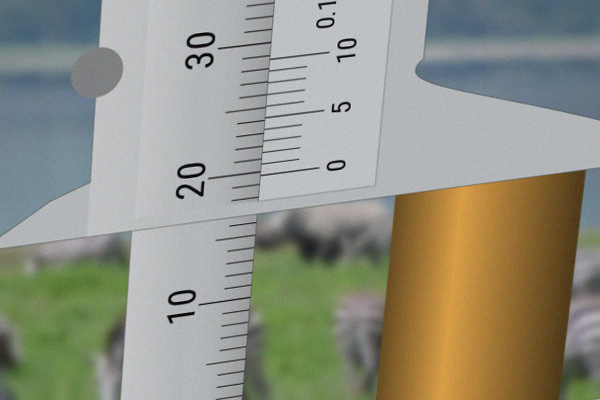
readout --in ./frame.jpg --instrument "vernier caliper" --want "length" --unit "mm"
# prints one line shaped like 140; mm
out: 19.7; mm
